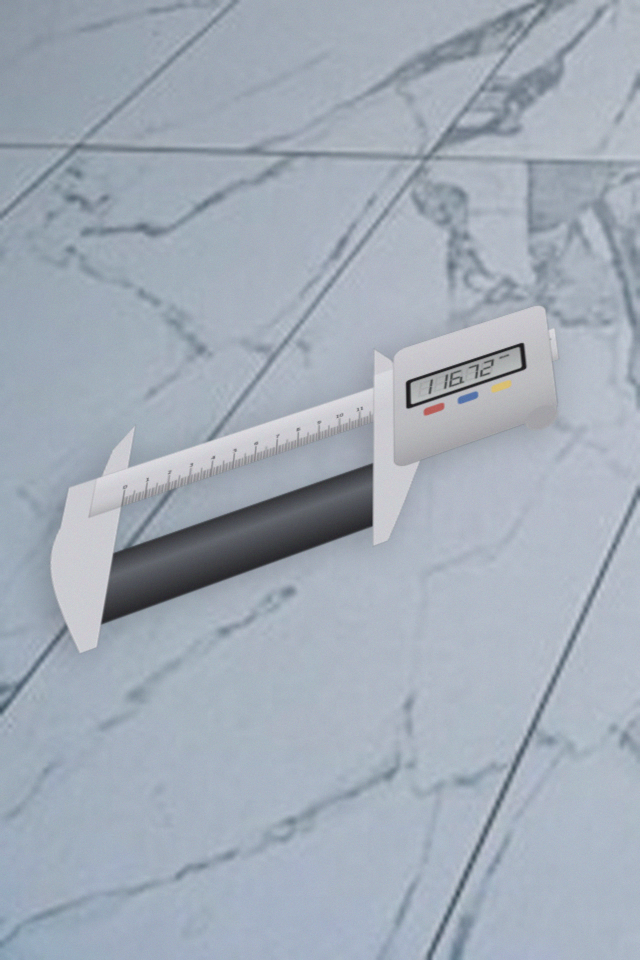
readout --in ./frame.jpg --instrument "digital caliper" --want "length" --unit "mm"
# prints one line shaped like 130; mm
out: 116.72; mm
